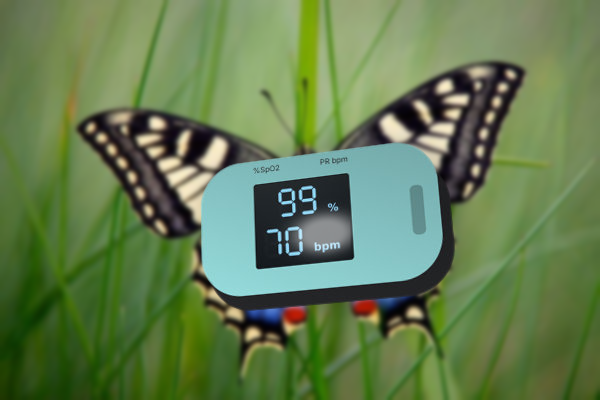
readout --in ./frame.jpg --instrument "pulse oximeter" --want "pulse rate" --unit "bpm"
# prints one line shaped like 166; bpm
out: 70; bpm
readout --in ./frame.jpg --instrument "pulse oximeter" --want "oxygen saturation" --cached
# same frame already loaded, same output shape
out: 99; %
